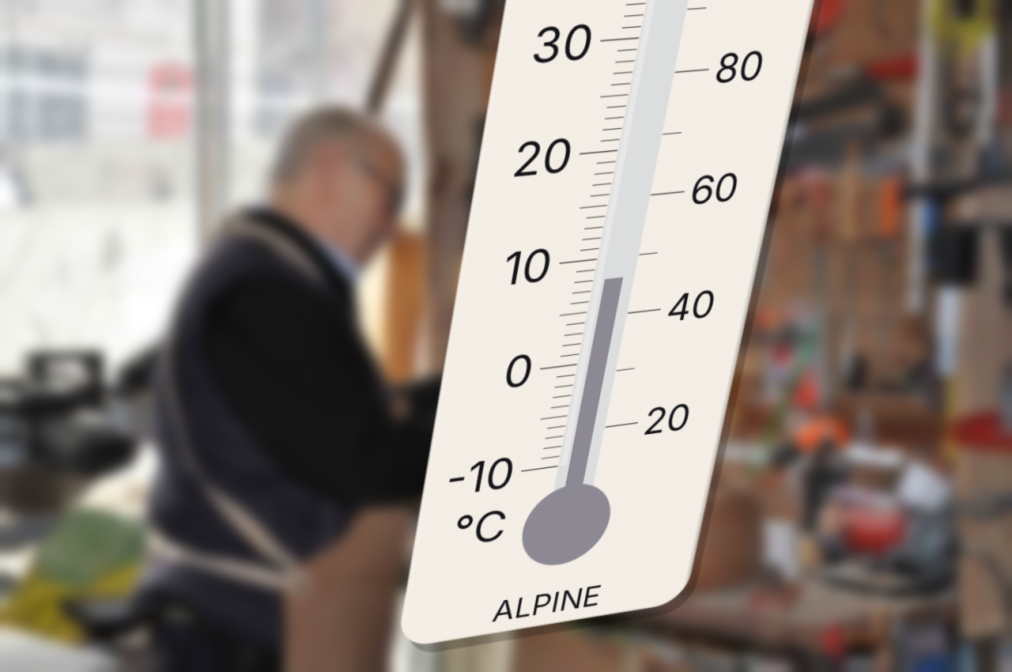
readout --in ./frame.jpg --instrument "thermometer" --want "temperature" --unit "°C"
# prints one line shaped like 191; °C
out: 8; °C
